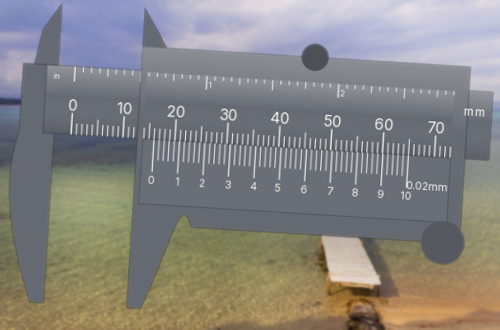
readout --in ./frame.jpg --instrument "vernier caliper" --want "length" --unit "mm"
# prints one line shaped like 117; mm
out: 16.0; mm
